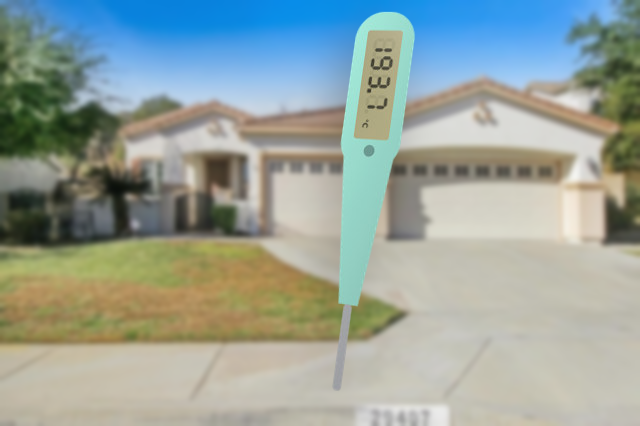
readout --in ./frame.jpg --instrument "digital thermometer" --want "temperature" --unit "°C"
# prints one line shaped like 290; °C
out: 193.7; °C
